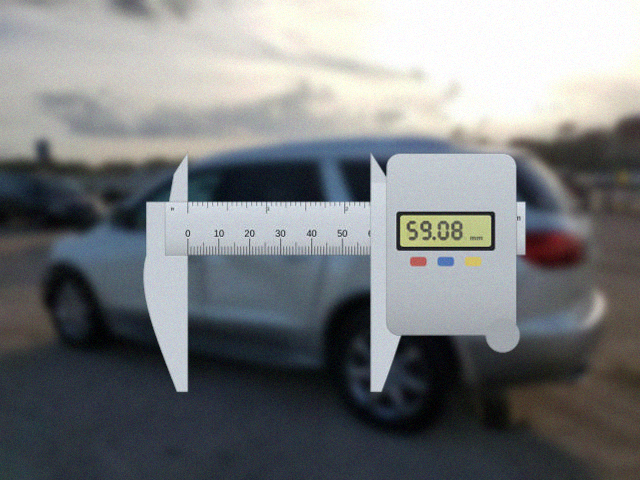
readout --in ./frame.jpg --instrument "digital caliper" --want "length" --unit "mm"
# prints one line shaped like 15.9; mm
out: 59.08; mm
